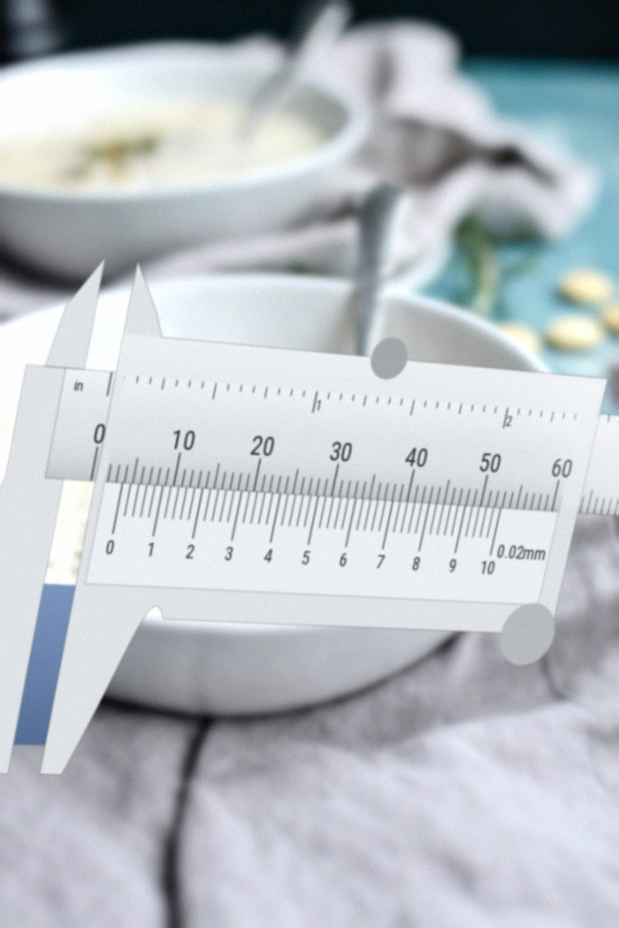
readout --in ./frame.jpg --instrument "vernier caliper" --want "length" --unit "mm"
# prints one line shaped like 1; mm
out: 3.8; mm
